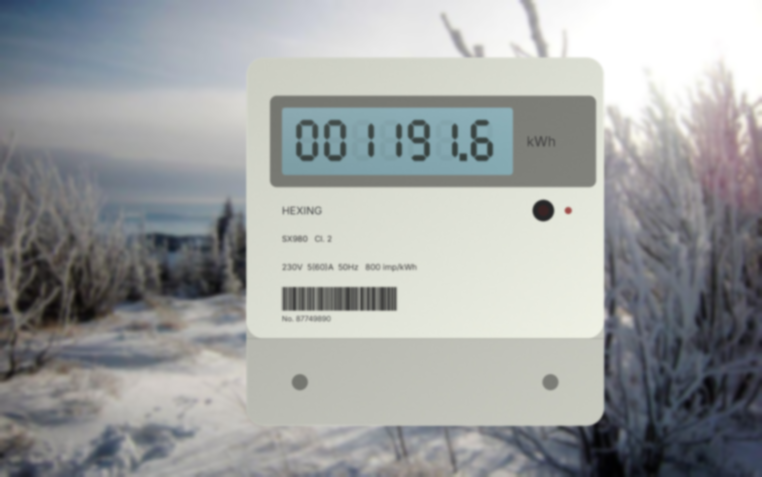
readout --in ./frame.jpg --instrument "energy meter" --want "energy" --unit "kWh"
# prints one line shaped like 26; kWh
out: 1191.6; kWh
